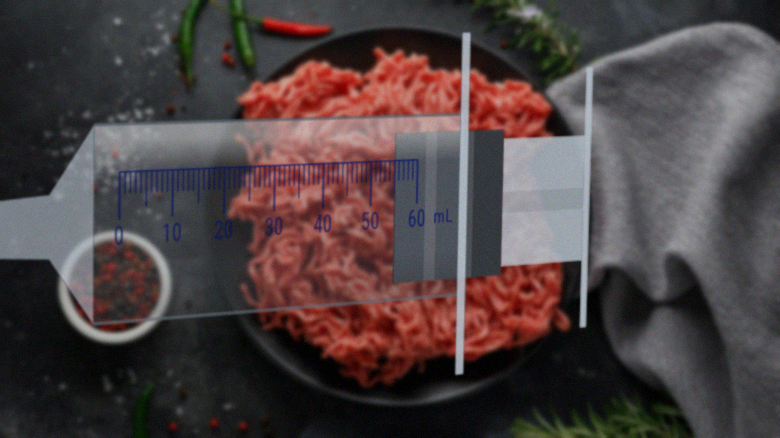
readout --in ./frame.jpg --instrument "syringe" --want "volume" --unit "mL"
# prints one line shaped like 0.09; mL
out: 55; mL
